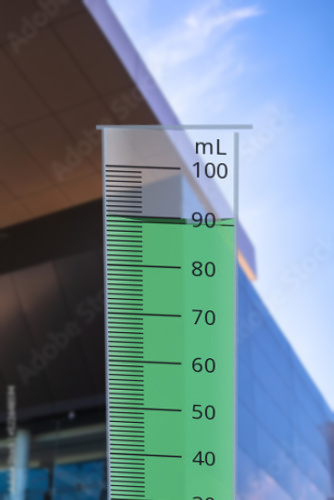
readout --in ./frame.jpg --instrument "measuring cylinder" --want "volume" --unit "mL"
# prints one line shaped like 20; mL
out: 89; mL
